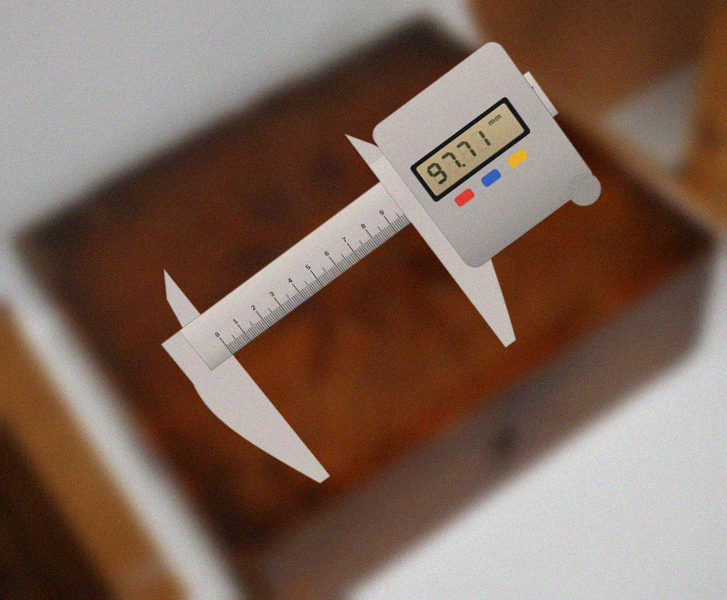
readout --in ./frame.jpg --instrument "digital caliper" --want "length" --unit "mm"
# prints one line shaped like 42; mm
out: 97.71; mm
